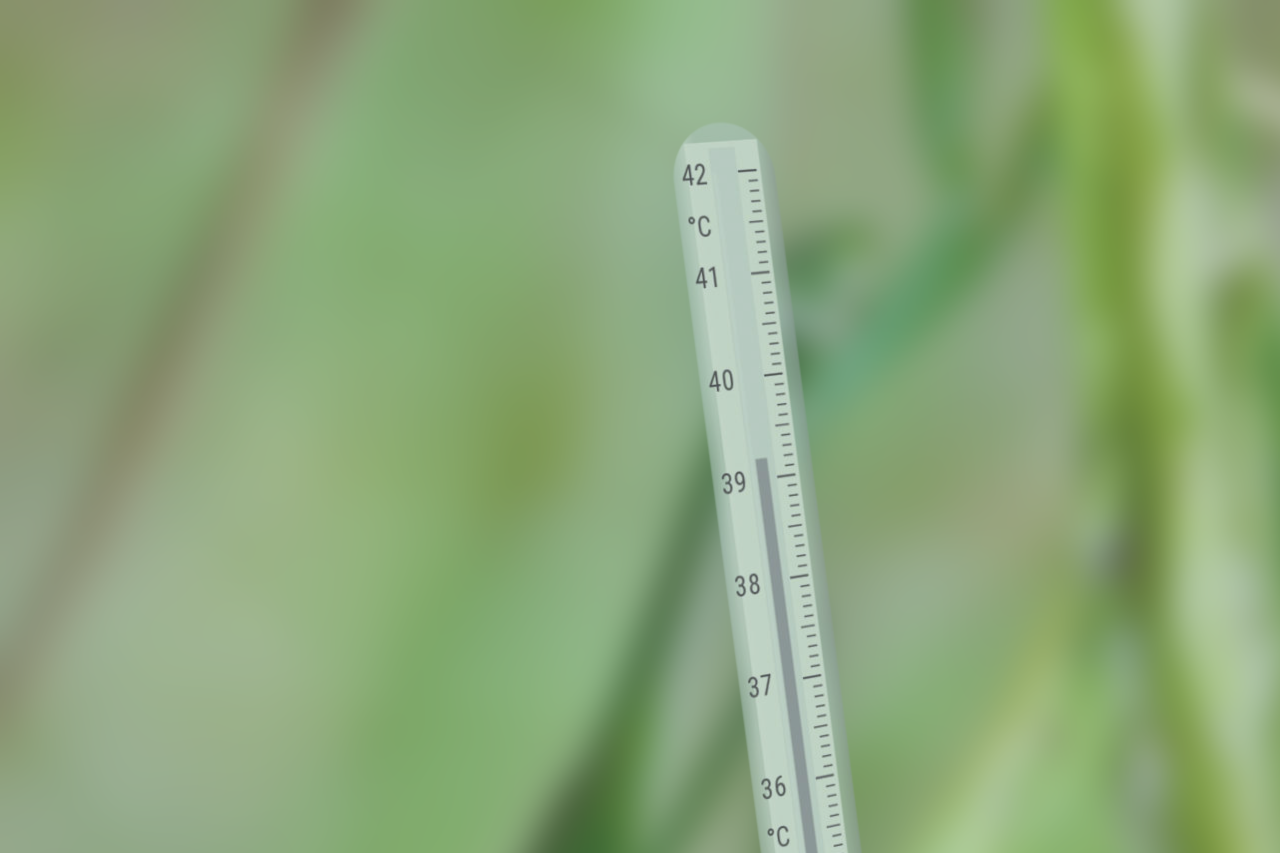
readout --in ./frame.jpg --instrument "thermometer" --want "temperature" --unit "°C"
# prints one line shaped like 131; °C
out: 39.2; °C
